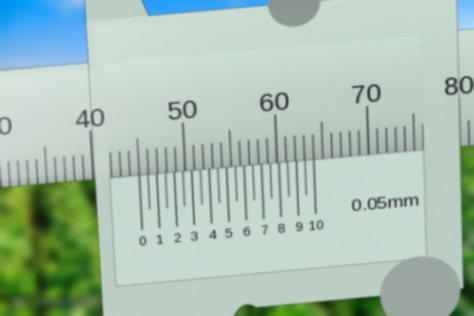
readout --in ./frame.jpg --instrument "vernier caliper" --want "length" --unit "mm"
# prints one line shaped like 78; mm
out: 45.0; mm
